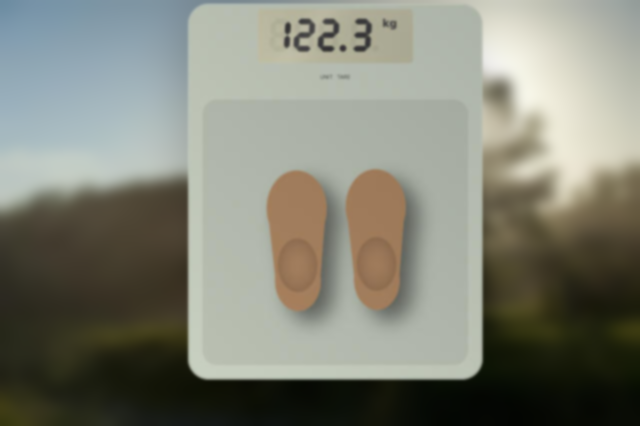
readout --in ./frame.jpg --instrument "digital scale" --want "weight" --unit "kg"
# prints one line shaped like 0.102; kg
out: 122.3; kg
